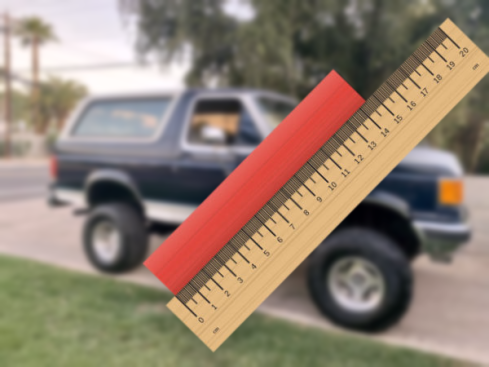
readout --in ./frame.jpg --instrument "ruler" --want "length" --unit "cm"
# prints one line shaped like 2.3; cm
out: 14.5; cm
